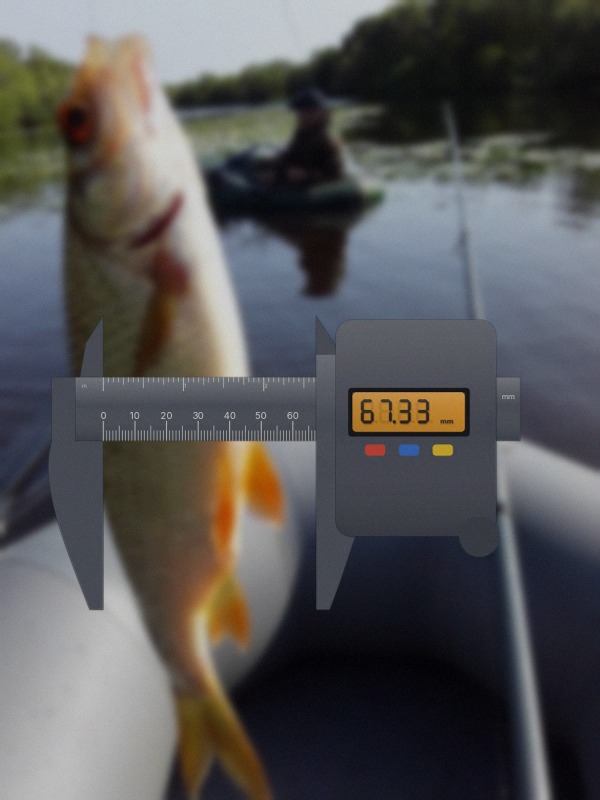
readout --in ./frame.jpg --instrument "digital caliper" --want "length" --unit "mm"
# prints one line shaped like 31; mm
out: 67.33; mm
